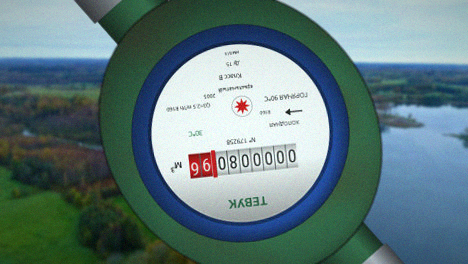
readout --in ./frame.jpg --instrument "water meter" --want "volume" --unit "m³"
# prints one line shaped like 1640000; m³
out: 80.96; m³
